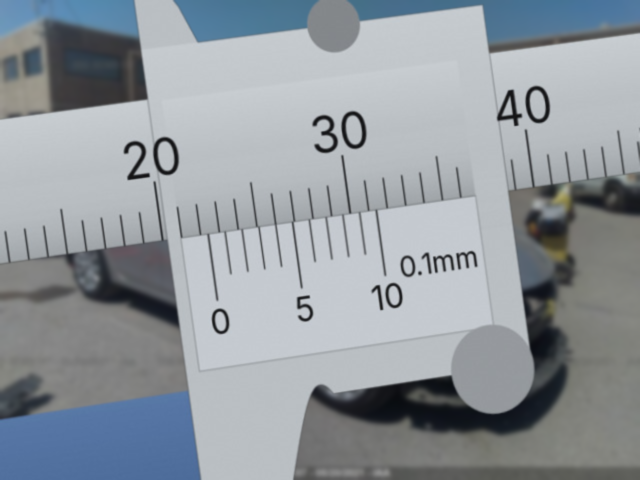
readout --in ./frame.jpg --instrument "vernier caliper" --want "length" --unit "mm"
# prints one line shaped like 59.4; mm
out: 22.4; mm
